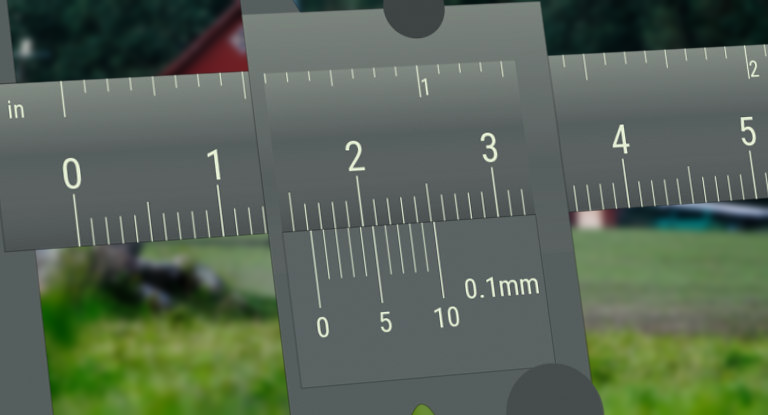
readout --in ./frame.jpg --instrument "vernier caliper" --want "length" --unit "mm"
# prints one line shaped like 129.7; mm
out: 16.2; mm
